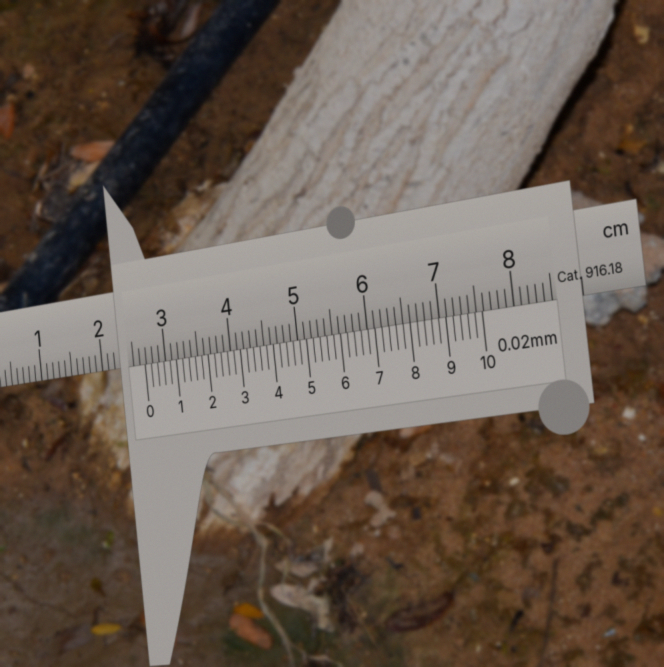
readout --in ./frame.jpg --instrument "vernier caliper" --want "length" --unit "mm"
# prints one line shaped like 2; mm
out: 26.8; mm
